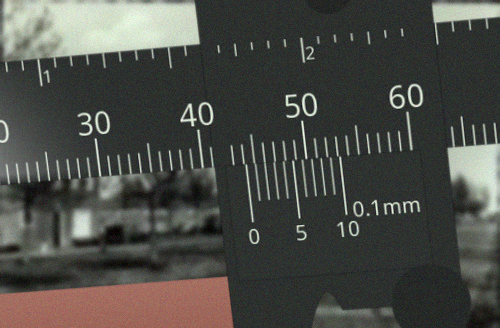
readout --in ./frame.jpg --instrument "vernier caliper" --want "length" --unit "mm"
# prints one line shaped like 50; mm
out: 44.2; mm
